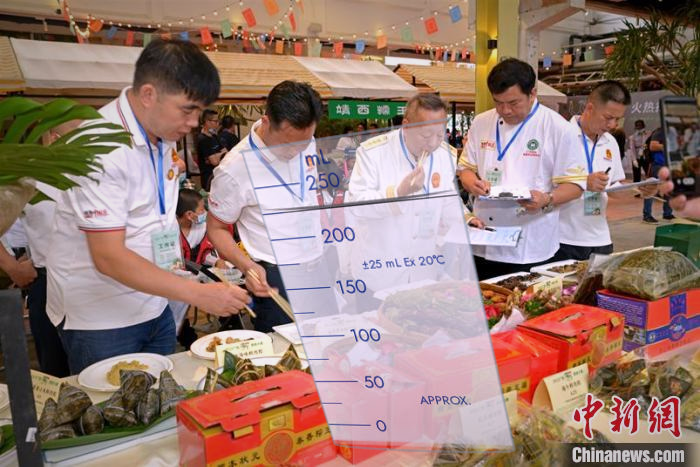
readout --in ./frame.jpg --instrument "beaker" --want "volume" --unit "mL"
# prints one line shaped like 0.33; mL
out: 225; mL
